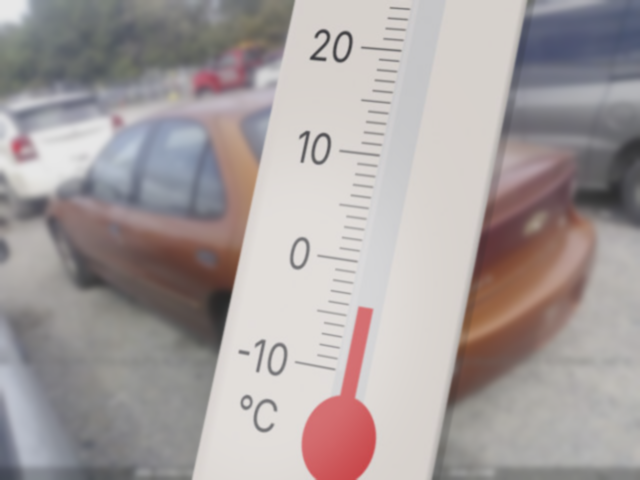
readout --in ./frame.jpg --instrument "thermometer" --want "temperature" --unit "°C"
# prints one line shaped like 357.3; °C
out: -4; °C
